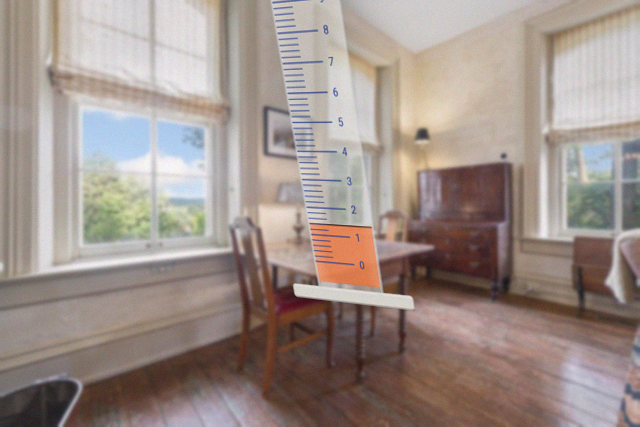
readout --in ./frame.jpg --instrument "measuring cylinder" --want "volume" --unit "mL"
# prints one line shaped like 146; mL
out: 1.4; mL
